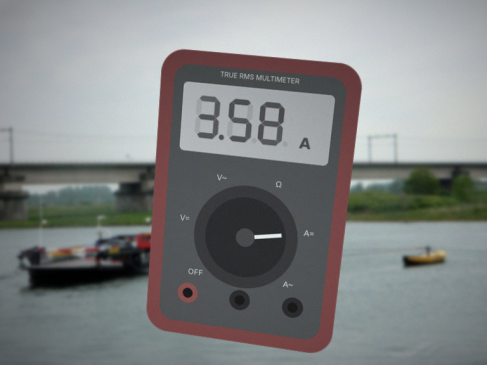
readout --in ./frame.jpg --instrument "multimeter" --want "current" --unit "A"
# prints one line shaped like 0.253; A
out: 3.58; A
